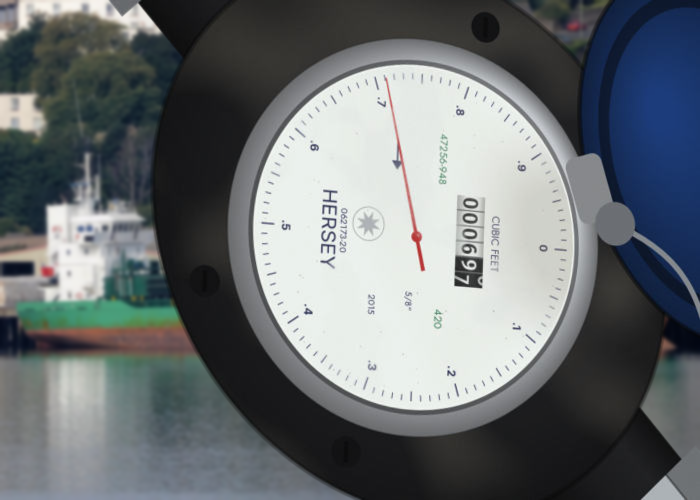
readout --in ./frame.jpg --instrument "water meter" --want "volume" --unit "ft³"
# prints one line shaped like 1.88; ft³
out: 696.71; ft³
